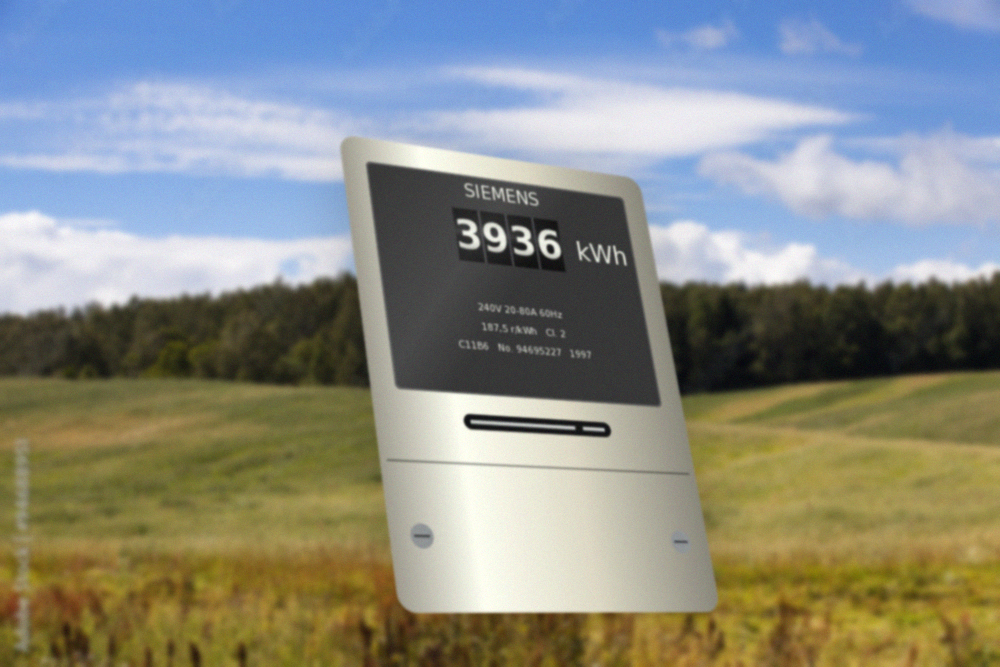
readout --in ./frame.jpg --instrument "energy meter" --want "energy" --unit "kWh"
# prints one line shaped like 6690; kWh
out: 3936; kWh
